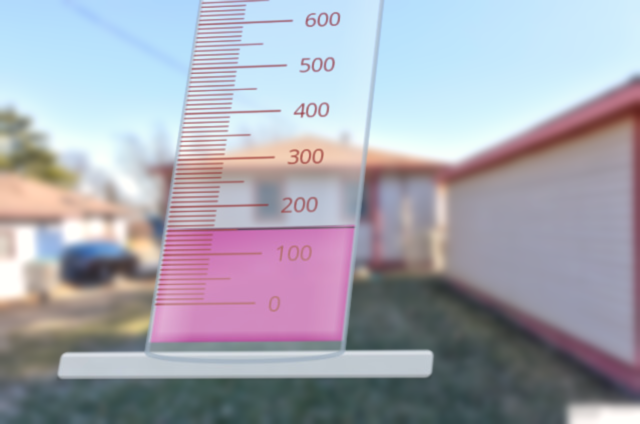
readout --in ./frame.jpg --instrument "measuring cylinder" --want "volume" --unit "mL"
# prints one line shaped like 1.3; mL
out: 150; mL
